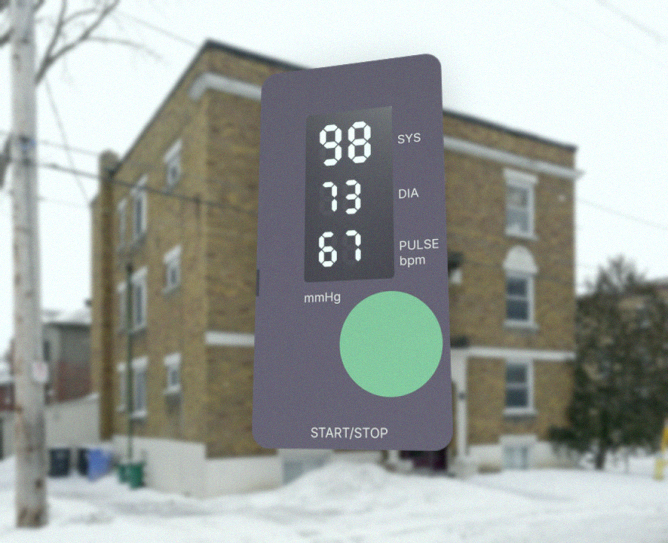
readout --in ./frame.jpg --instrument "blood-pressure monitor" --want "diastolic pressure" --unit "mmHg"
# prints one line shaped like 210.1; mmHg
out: 73; mmHg
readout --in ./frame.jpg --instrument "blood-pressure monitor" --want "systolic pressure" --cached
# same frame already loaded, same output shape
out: 98; mmHg
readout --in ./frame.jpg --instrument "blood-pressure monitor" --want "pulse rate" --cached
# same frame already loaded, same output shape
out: 67; bpm
